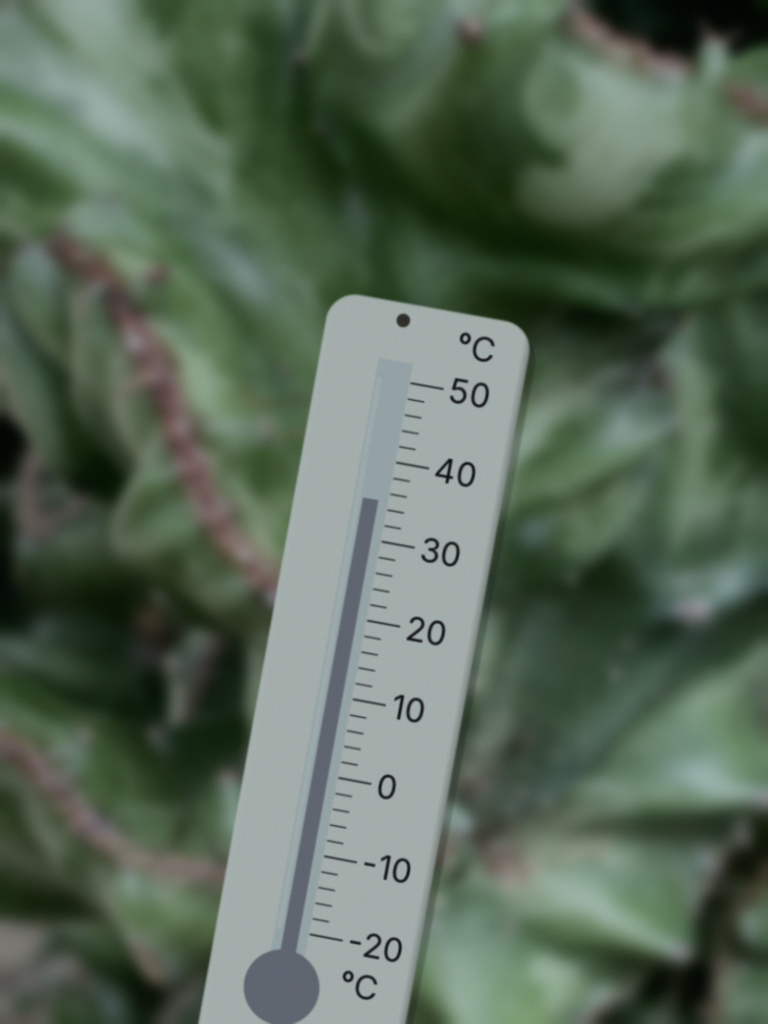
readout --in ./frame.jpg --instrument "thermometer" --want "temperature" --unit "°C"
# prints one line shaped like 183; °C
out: 35; °C
